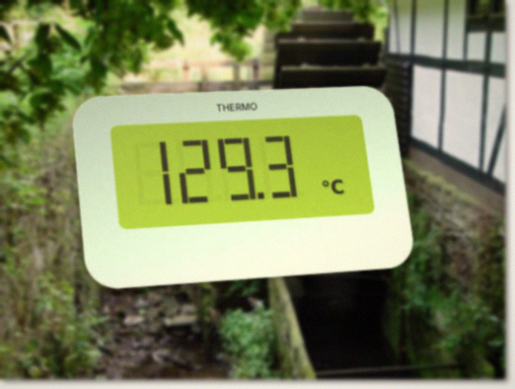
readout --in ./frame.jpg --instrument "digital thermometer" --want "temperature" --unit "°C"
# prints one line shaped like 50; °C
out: 129.3; °C
